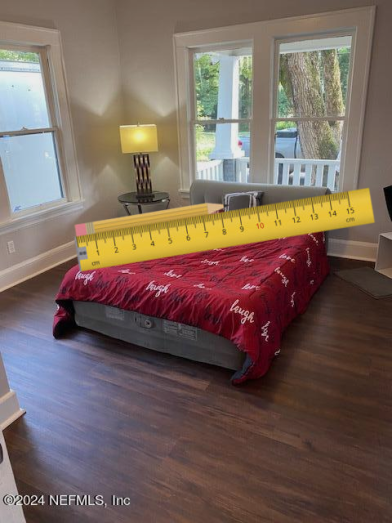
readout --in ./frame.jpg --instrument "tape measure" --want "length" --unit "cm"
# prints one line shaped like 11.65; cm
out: 8.5; cm
